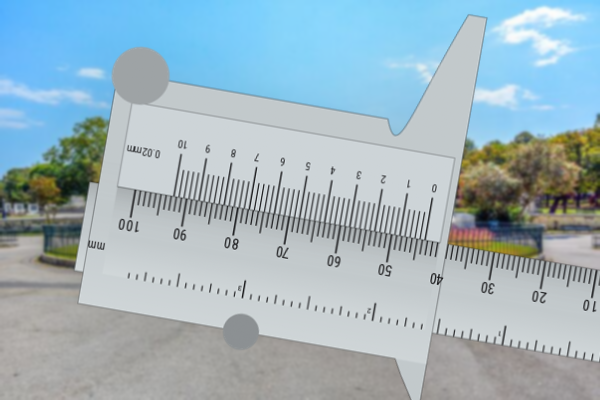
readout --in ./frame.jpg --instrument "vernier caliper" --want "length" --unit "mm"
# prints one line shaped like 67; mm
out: 43.5; mm
